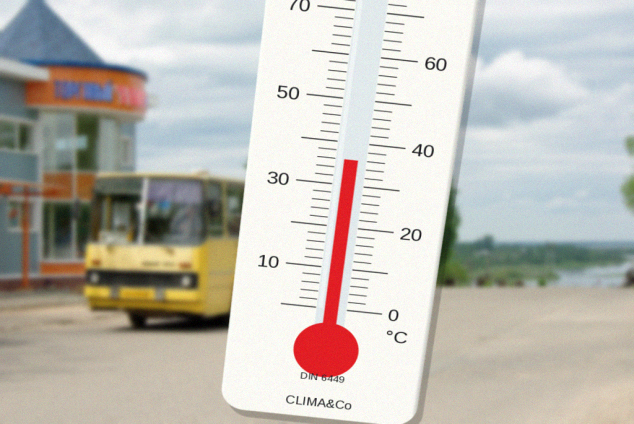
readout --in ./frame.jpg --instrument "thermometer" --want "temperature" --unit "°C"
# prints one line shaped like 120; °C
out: 36; °C
